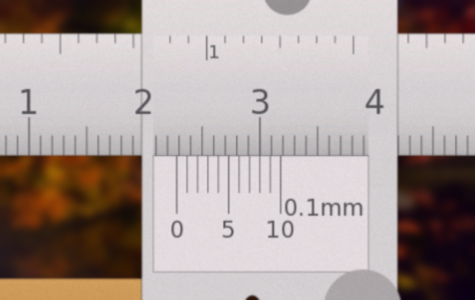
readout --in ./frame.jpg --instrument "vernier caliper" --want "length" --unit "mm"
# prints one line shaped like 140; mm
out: 22.8; mm
